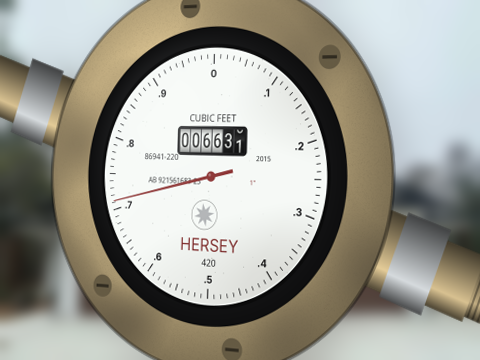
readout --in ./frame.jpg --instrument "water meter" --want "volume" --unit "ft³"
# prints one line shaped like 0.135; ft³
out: 6630.71; ft³
